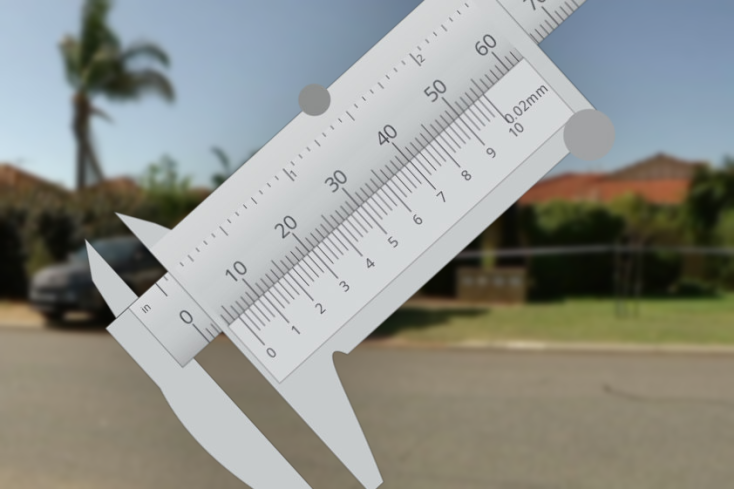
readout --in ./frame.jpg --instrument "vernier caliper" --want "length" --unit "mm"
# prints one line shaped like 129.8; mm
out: 5.8; mm
